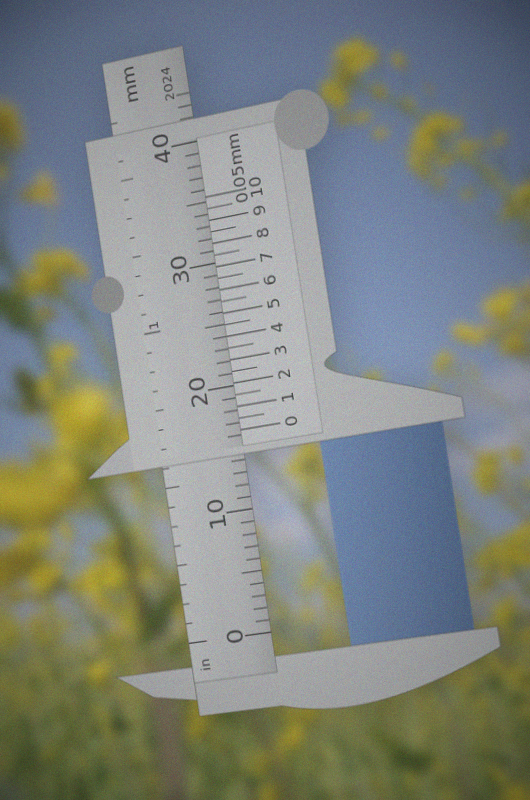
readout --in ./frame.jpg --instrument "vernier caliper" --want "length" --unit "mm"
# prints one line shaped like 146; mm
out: 16.4; mm
